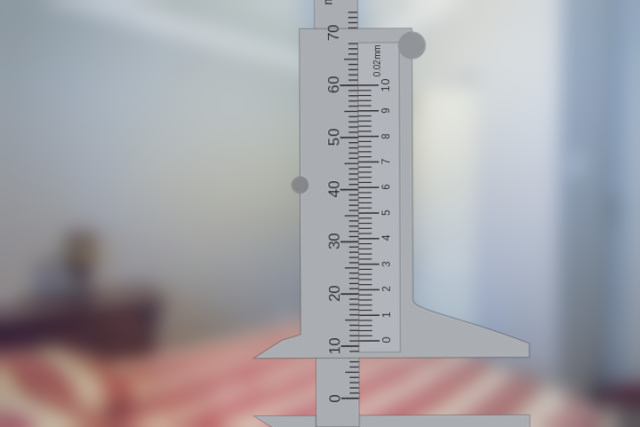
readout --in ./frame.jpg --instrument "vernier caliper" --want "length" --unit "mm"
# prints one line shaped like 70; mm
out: 11.0; mm
